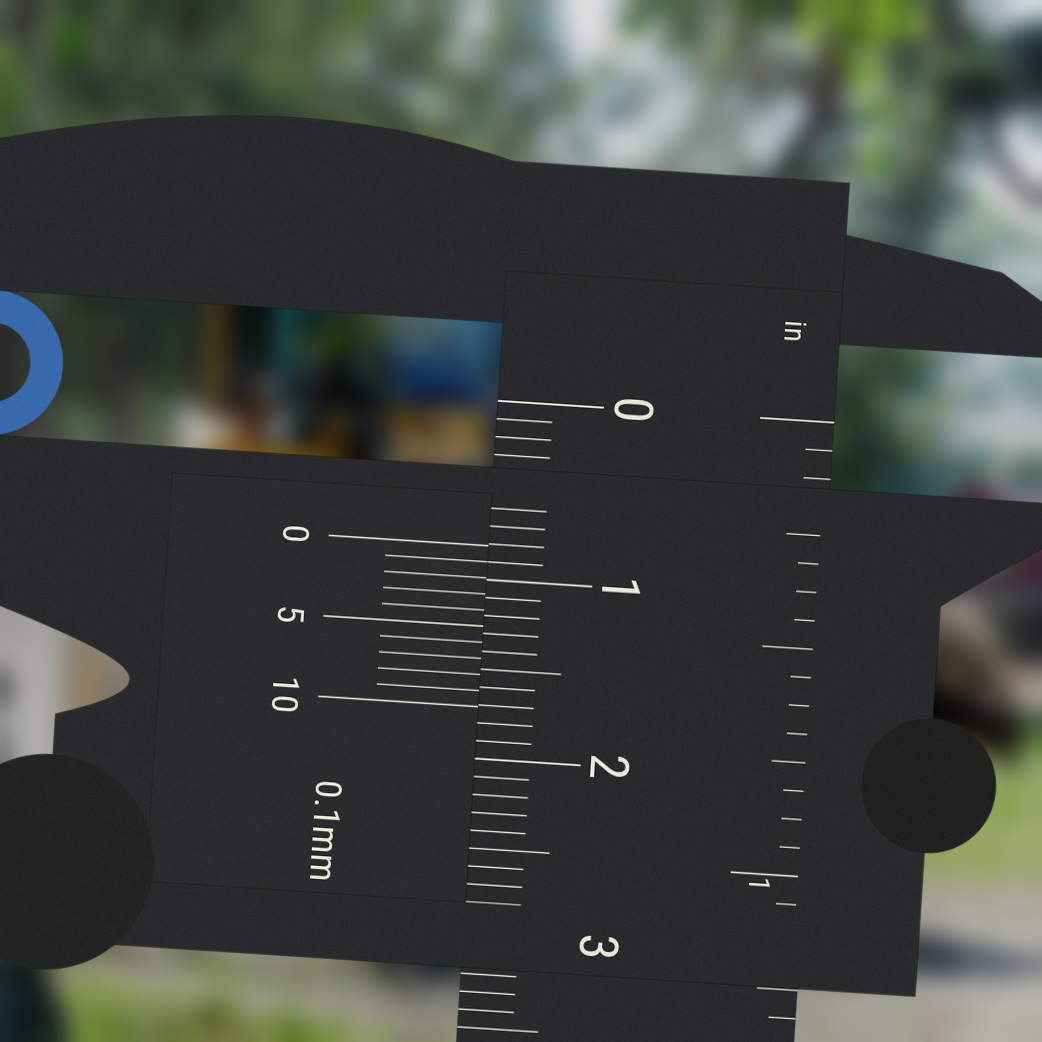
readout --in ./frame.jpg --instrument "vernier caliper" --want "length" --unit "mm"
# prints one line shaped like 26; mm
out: 8.1; mm
